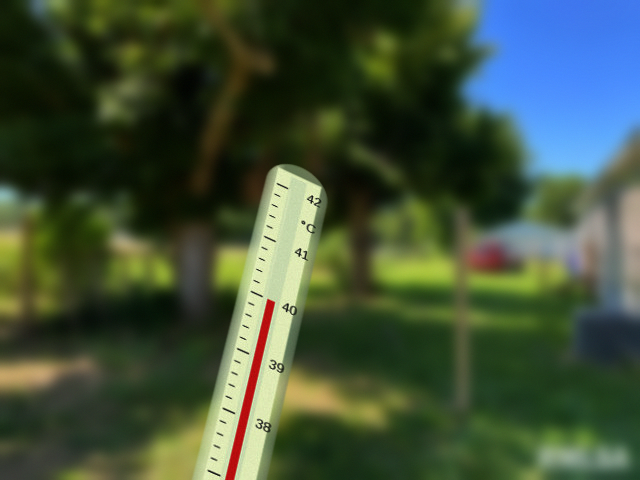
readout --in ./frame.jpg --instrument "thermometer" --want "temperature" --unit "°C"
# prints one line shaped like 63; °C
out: 40; °C
